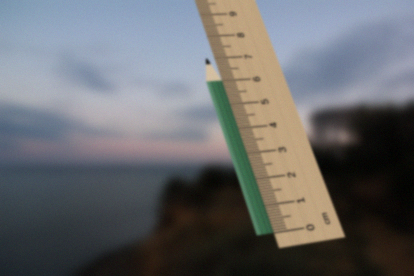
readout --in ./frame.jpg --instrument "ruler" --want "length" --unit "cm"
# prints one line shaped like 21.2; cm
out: 7; cm
